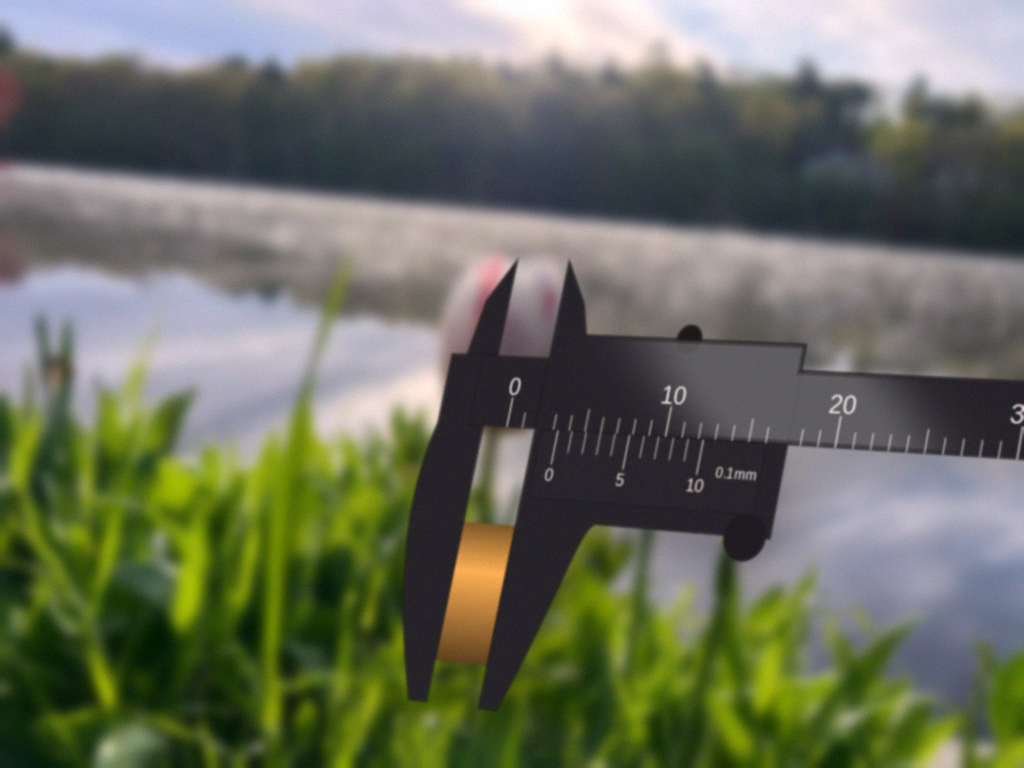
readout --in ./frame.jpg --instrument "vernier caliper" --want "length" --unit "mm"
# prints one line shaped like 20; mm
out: 3.3; mm
